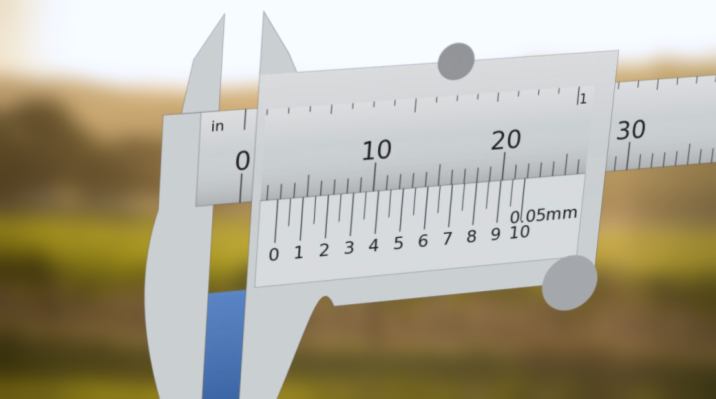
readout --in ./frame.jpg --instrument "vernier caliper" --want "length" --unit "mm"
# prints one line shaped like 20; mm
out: 2.8; mm
